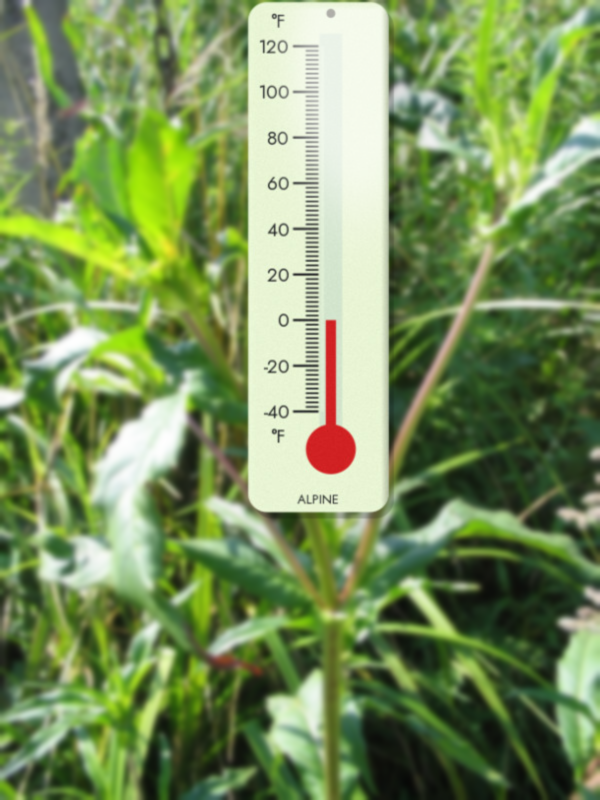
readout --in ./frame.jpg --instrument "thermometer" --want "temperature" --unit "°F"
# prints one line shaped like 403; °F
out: 0; °F
